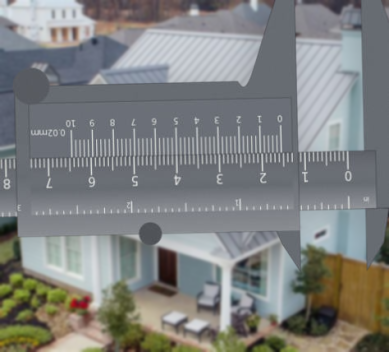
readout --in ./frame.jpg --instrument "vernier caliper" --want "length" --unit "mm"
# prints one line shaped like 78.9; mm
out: 15.5; mm
